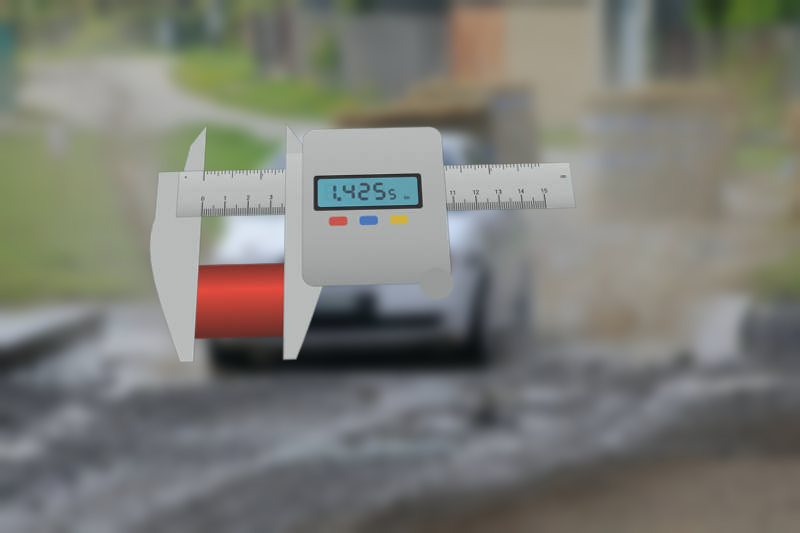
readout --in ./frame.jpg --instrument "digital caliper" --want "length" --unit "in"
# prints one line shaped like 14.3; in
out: 1.4255; in
